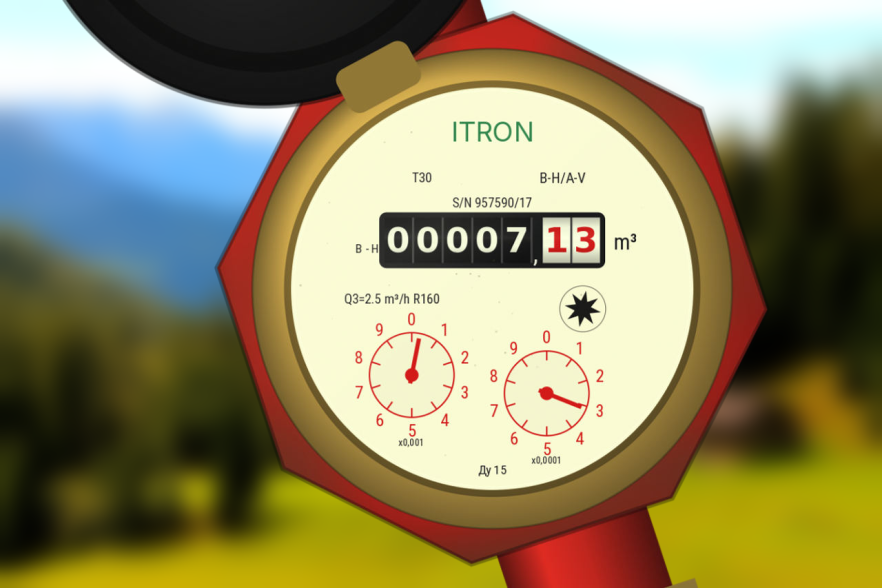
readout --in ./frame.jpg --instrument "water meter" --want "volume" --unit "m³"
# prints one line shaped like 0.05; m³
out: 7.1303; m³
